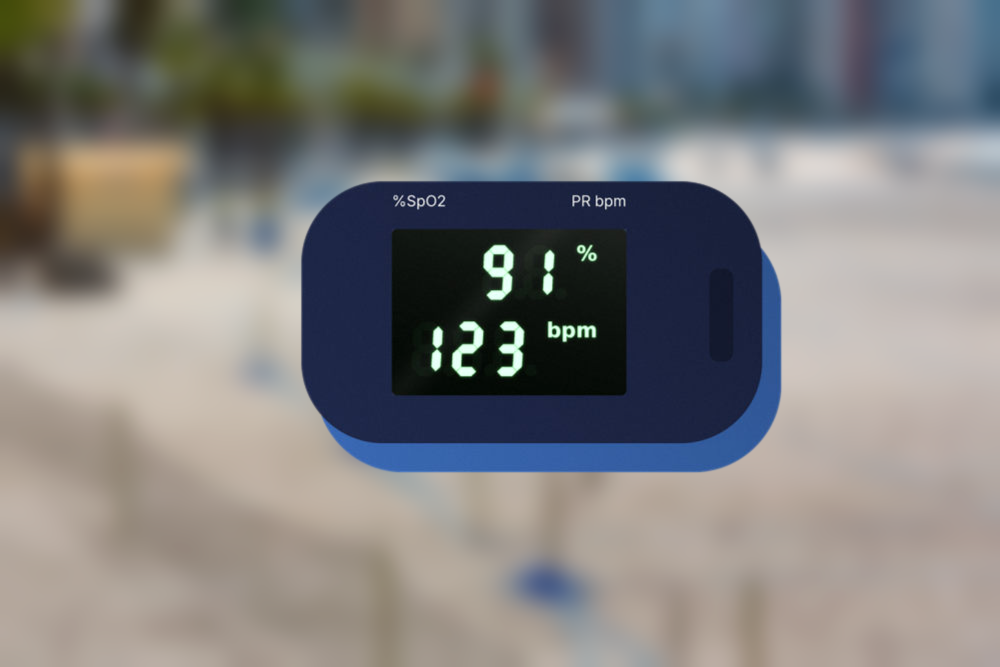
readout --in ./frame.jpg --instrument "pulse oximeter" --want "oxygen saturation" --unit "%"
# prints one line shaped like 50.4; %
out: 91; %
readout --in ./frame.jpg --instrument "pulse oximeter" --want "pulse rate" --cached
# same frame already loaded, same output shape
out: 123; bpm
